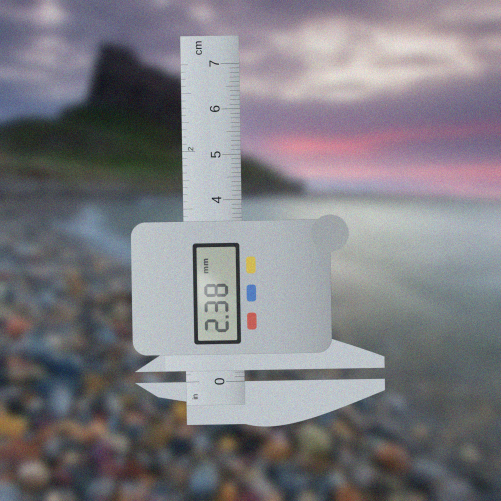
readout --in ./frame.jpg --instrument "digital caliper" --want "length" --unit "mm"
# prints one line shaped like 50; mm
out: 2.38; mm
